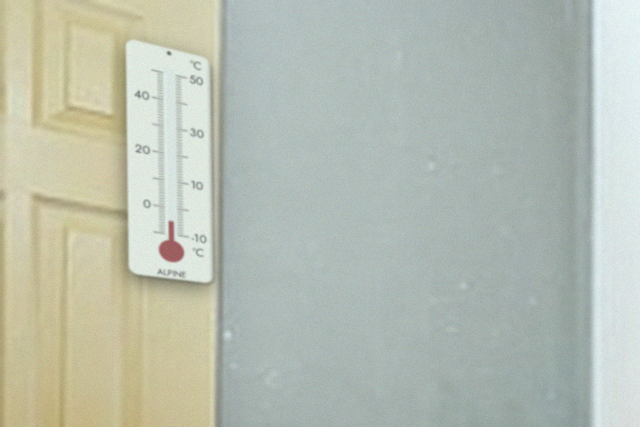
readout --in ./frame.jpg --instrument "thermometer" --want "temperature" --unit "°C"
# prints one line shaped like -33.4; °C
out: -5; °C
